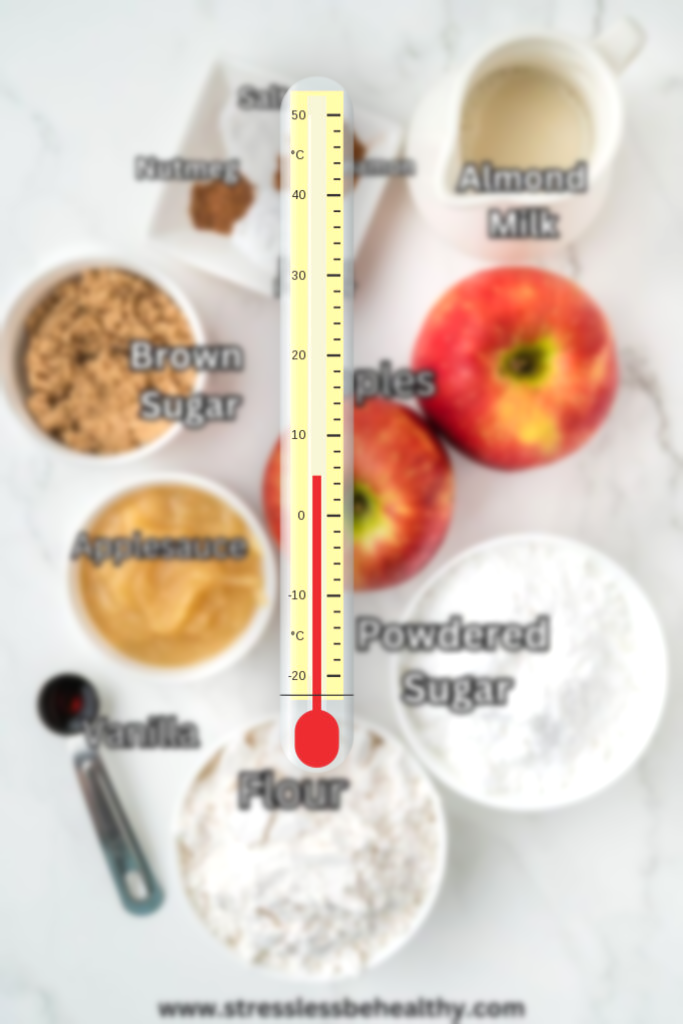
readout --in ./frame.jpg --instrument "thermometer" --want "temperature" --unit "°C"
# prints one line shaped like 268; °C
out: 5; °C
